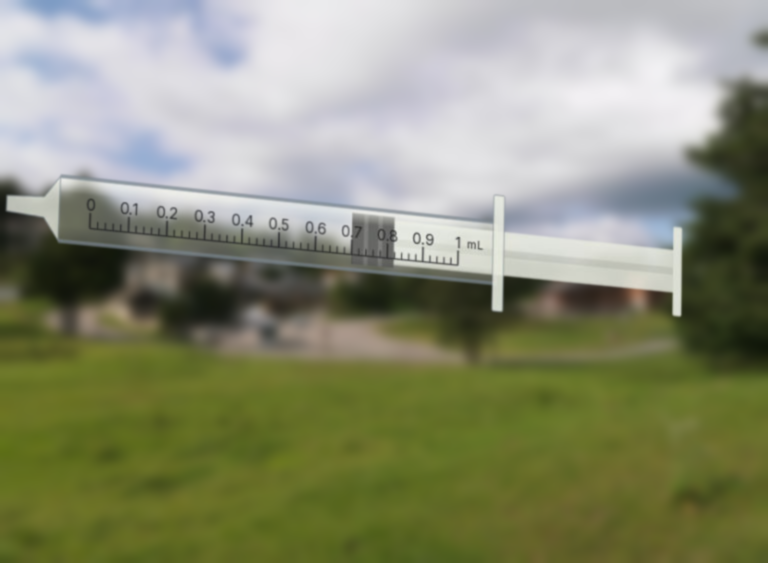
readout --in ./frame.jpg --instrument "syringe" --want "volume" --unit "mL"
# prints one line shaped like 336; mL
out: 0.7; mL
